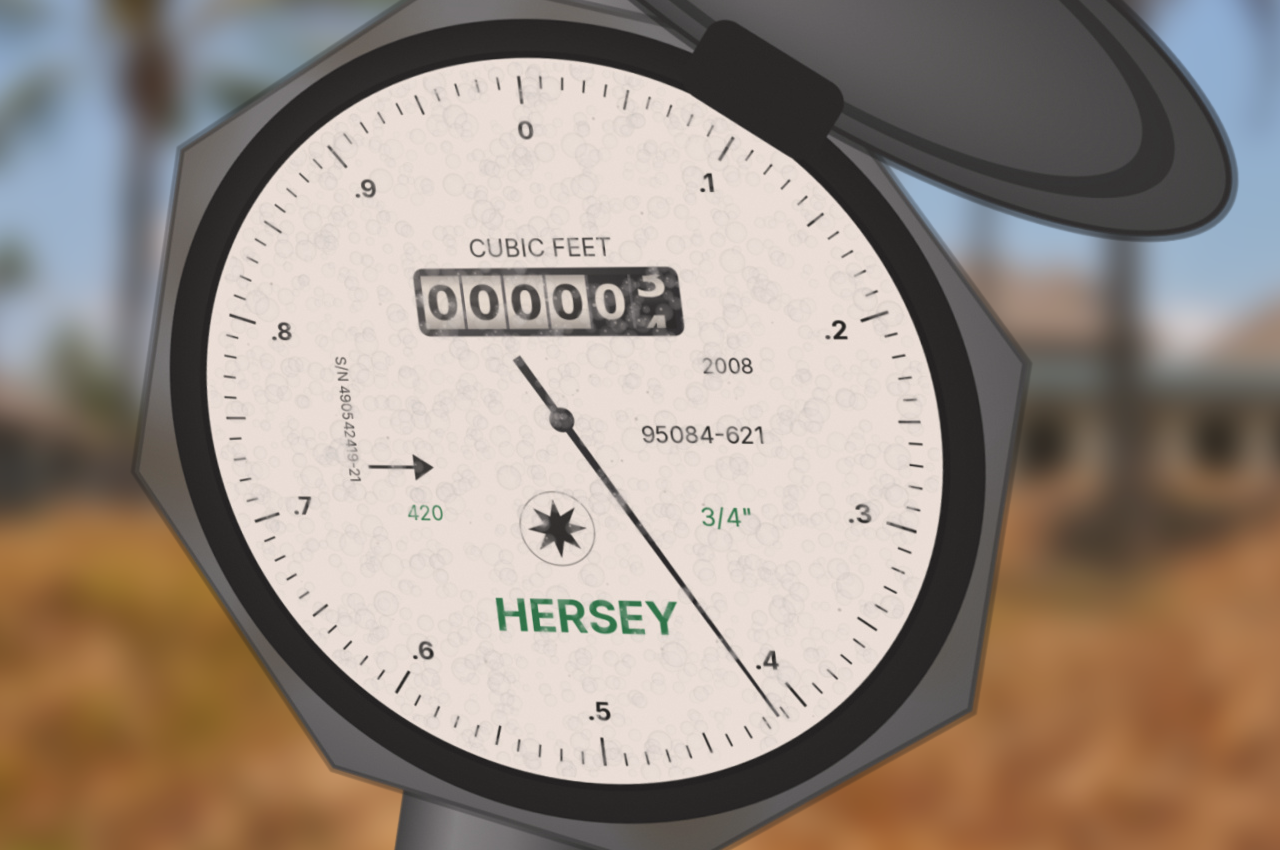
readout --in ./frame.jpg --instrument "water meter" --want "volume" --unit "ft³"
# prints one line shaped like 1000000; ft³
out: 3.41; ft³
